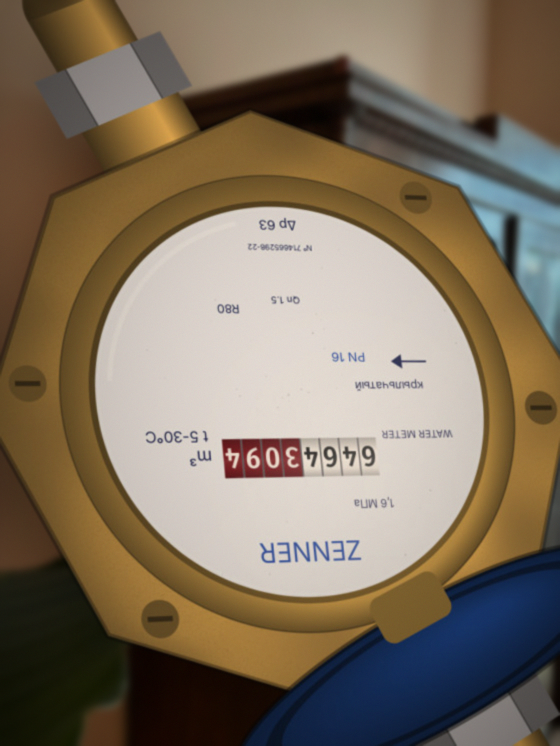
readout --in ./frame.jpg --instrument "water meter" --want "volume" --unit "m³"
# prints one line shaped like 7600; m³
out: 6464.3094; m³
